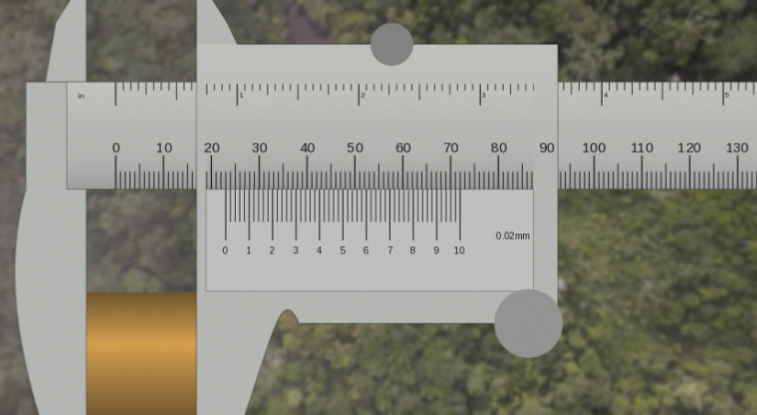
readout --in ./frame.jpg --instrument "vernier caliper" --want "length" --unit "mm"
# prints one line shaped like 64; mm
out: 23.0; mm
